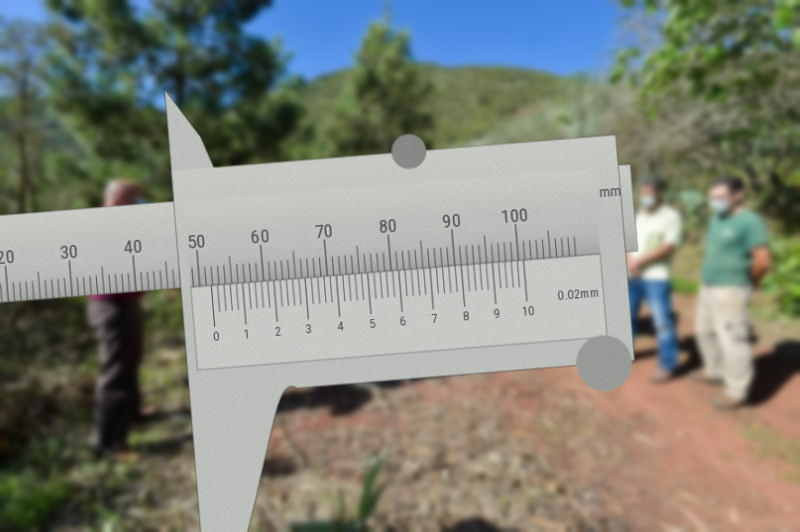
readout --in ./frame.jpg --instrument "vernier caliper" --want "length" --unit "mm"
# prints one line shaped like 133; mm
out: 51.8; mm
